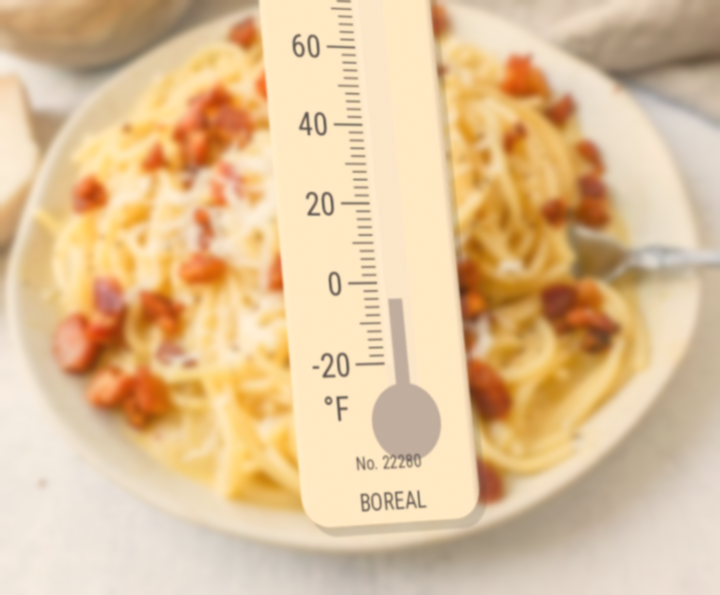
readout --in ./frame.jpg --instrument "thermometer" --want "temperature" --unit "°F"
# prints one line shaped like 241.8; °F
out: -4; °F
